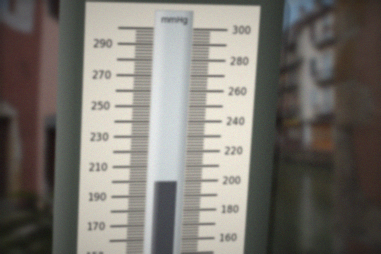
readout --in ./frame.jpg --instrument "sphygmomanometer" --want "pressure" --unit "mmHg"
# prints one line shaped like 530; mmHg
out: 200; mmHg
